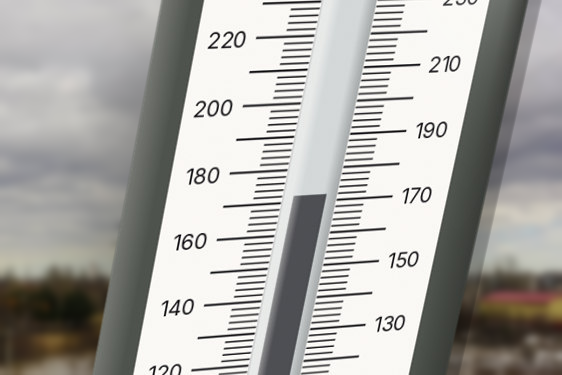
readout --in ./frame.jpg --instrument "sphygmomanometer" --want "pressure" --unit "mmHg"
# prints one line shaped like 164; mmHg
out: 172; mmHg
